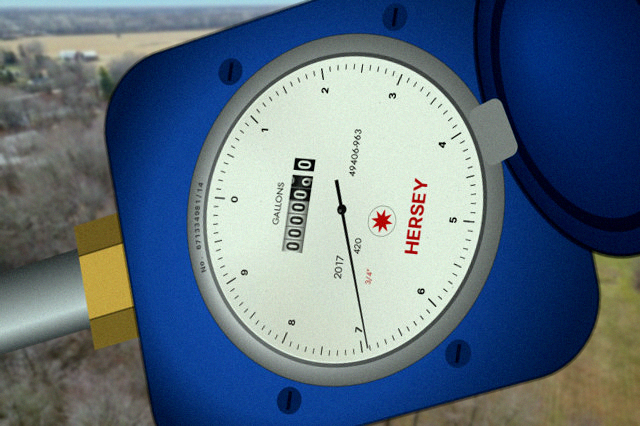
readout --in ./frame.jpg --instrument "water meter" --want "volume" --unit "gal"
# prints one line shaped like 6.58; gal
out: 86.9; gal
